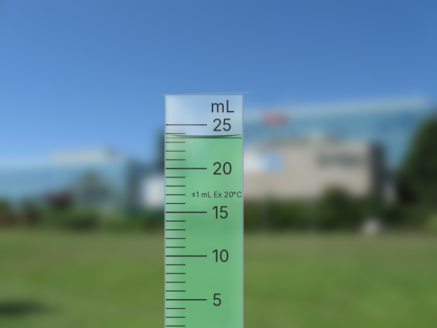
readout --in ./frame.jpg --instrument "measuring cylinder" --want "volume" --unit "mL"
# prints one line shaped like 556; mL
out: 23.5; mL
